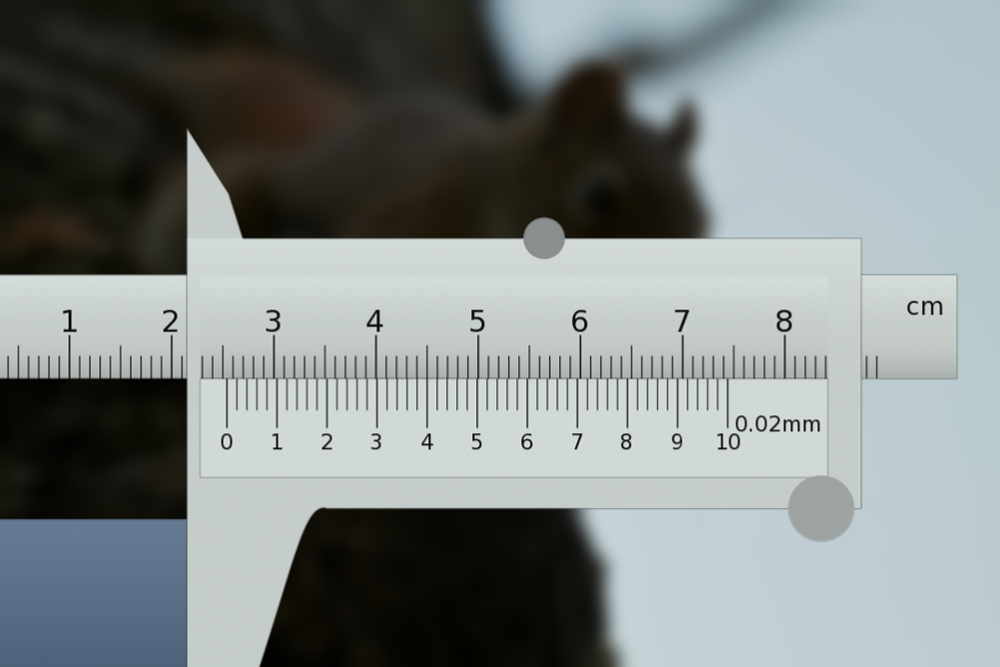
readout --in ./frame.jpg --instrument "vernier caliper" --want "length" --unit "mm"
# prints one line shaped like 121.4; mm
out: 25.4; mm
